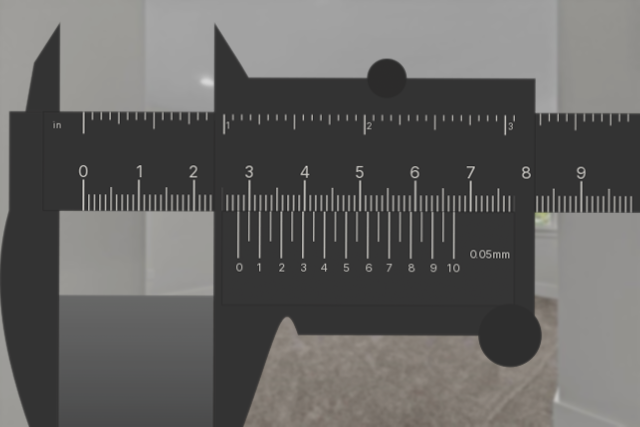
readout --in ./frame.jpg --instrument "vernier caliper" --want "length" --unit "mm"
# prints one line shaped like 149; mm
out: 28.0; mm
